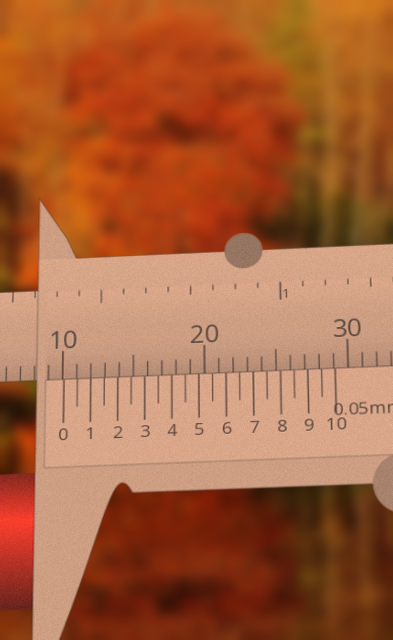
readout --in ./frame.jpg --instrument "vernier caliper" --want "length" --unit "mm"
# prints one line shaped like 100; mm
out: 10.1; mm
